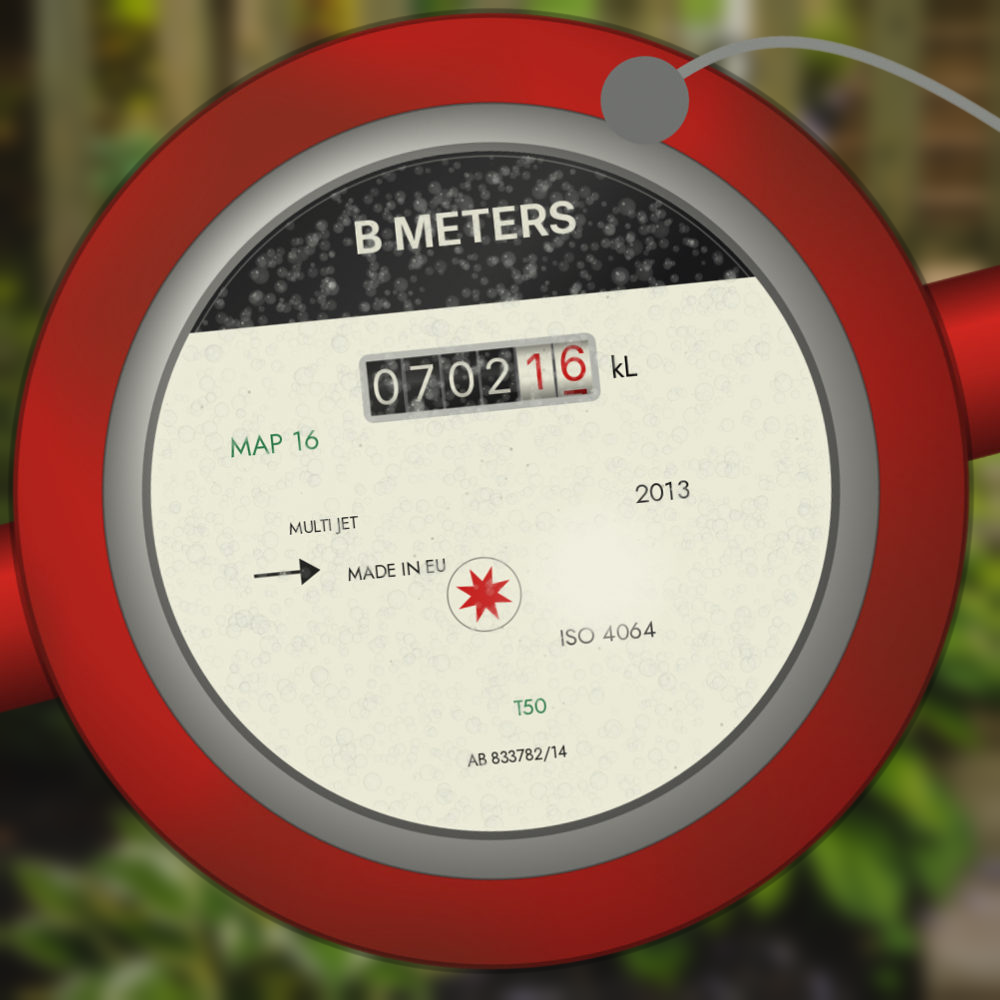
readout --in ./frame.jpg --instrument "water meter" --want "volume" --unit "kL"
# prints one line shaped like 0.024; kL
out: 702.16; kL
